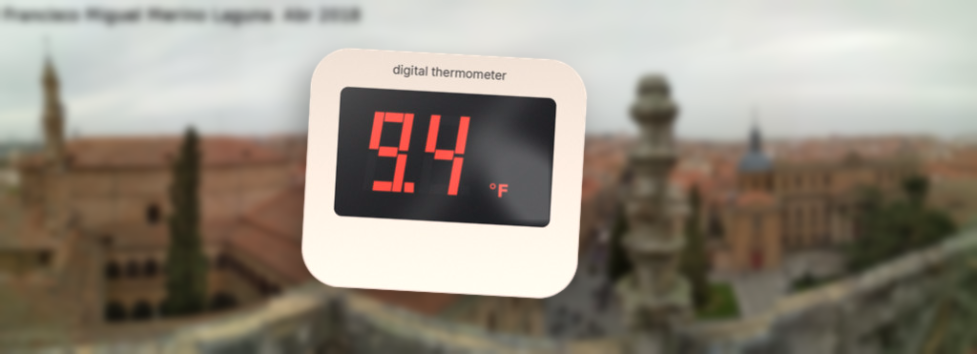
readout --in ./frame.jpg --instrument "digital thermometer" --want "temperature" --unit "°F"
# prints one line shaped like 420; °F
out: 9.4; °F
